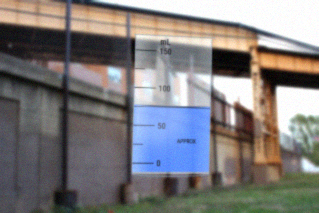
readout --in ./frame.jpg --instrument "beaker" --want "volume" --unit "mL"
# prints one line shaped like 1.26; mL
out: 75; mL
